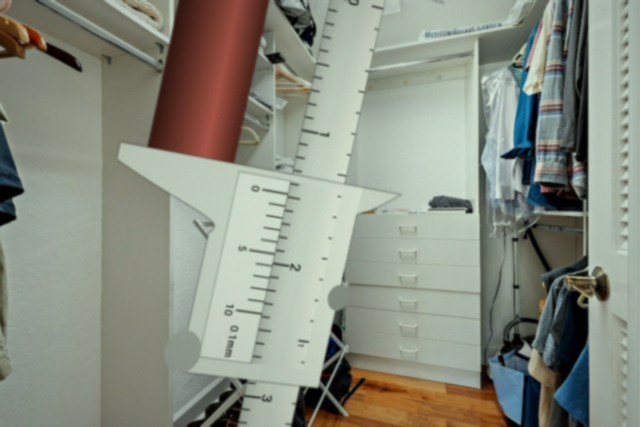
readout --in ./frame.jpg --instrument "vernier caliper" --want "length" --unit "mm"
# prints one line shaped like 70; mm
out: 14.8; mm
